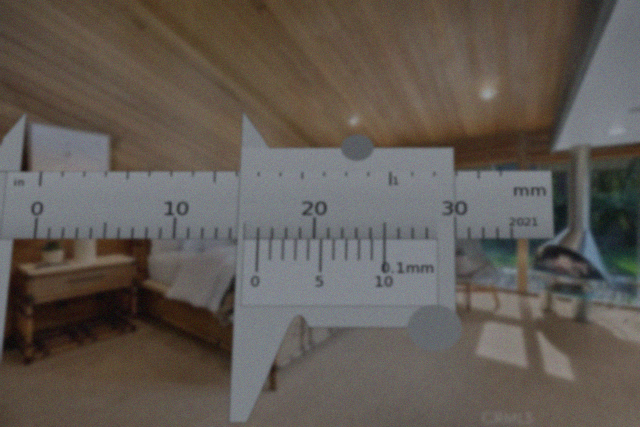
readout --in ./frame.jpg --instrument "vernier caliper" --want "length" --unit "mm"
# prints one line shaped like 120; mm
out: 16.0; mm
